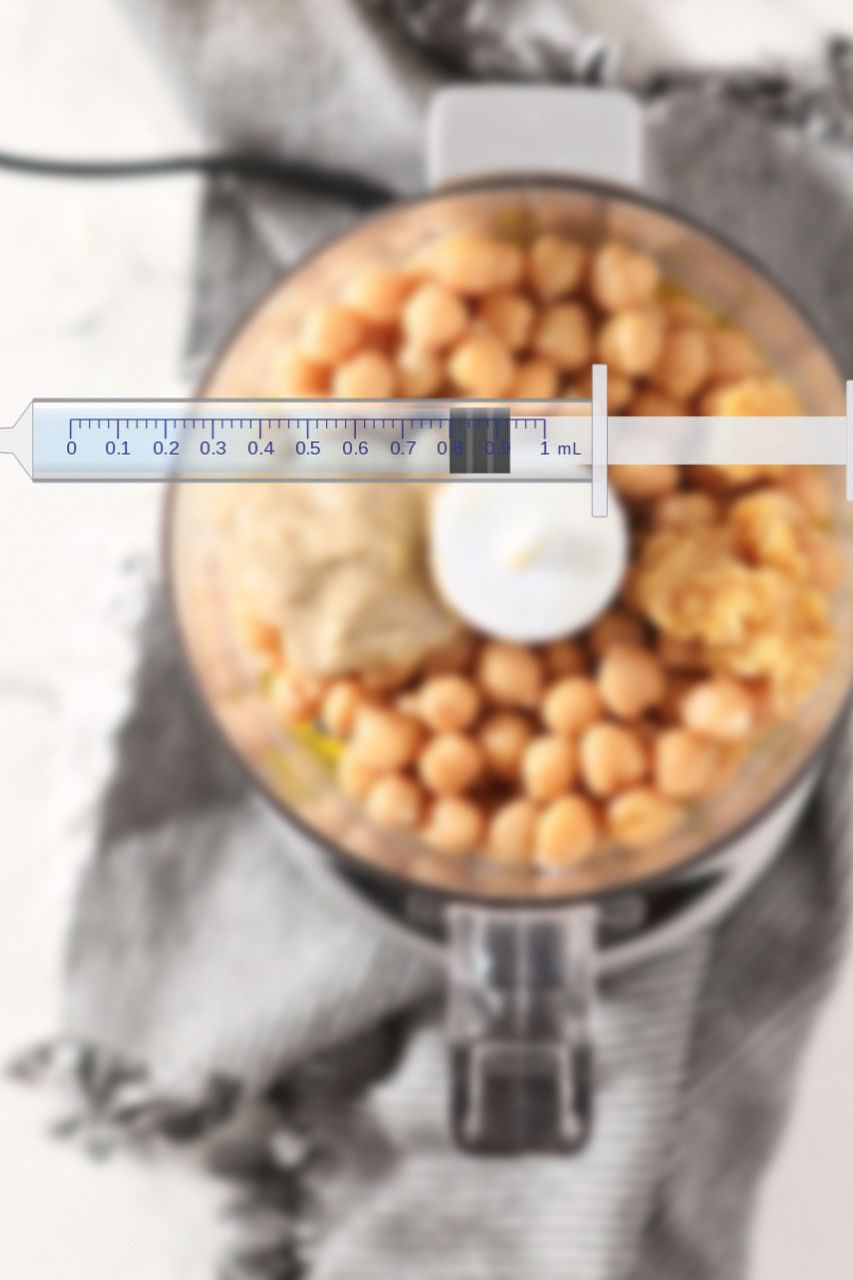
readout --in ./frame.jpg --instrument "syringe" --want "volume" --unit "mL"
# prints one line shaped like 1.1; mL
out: 0.8; mL
